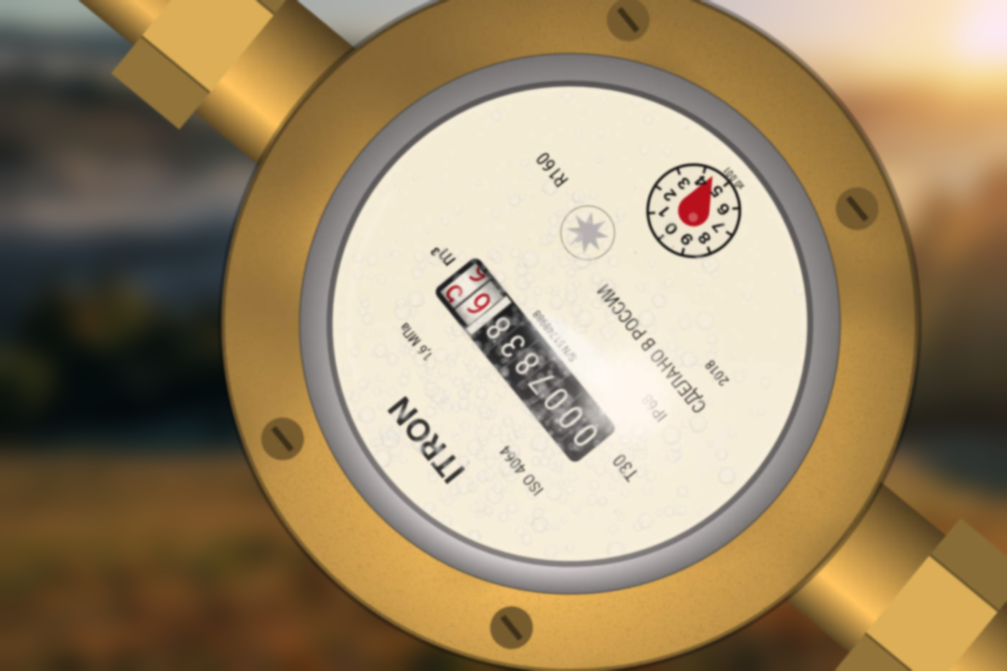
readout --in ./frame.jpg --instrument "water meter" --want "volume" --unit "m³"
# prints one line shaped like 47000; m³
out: 7838.654; m³
